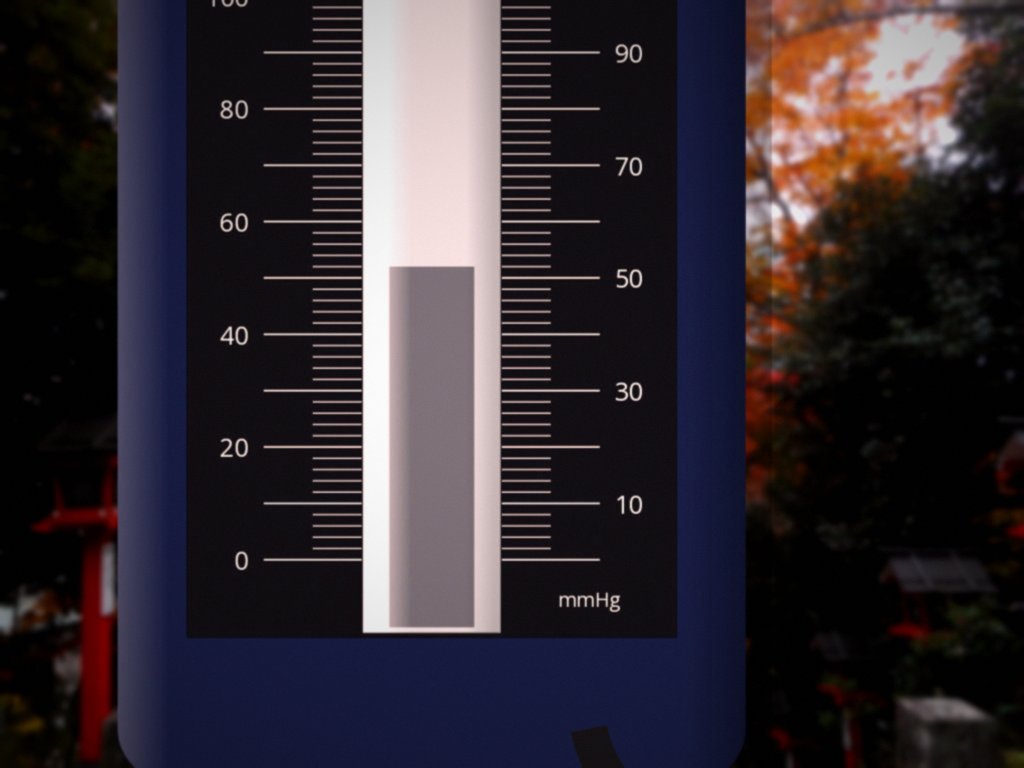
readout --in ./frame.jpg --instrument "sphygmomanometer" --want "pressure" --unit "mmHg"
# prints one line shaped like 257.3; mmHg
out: 52; mmHg
